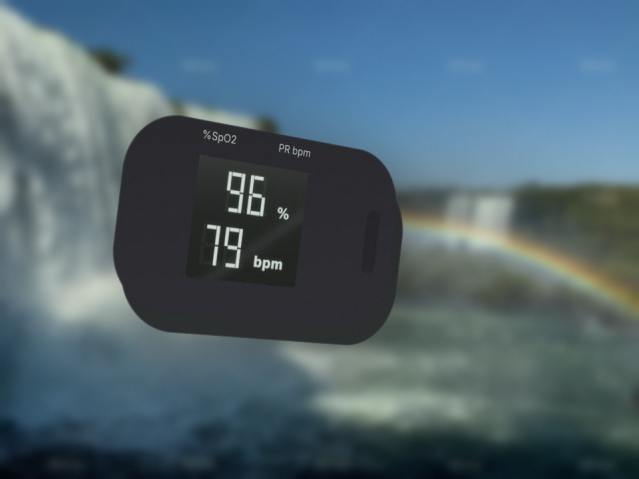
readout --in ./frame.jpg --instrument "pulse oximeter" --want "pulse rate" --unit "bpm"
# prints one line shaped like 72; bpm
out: 79; bpm
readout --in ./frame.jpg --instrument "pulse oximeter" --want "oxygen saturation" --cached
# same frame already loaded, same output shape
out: 96; %
